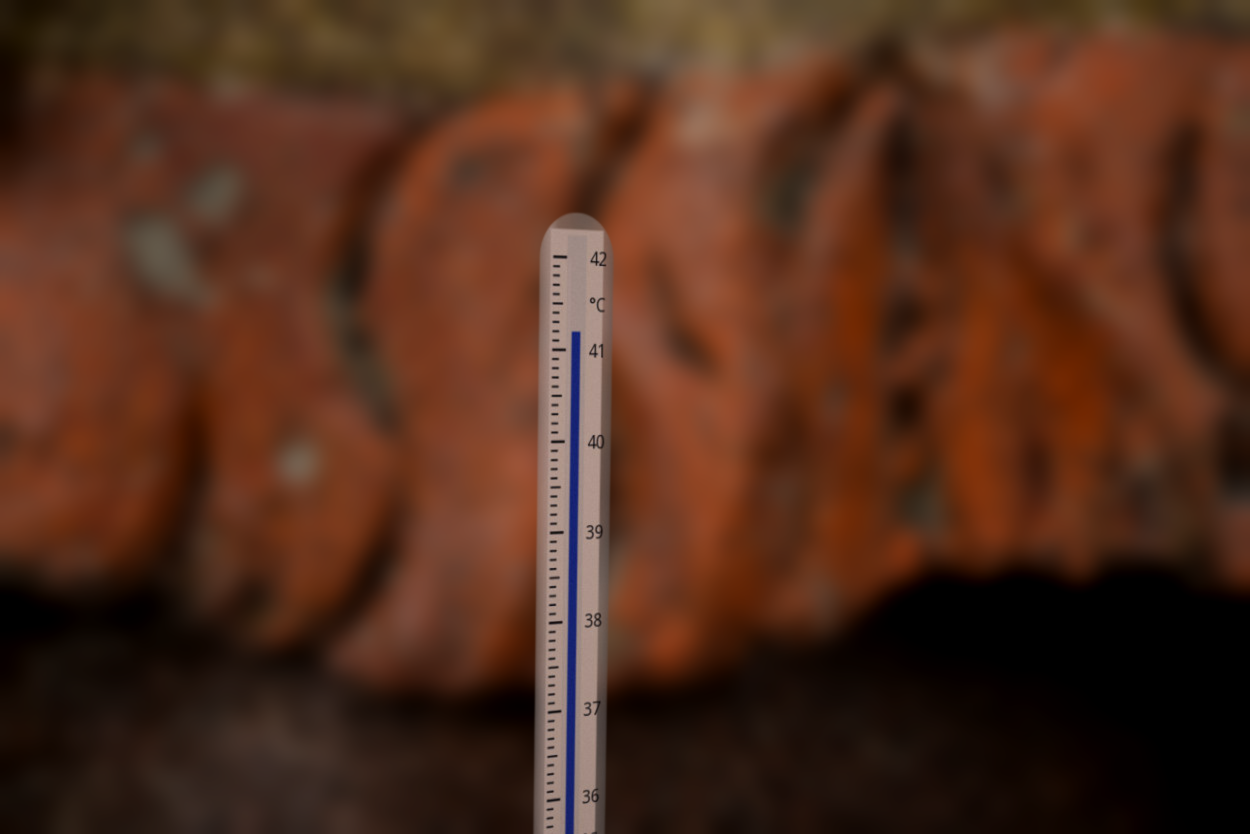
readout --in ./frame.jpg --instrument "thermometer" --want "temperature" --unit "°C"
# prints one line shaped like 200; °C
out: 41.2; °C
